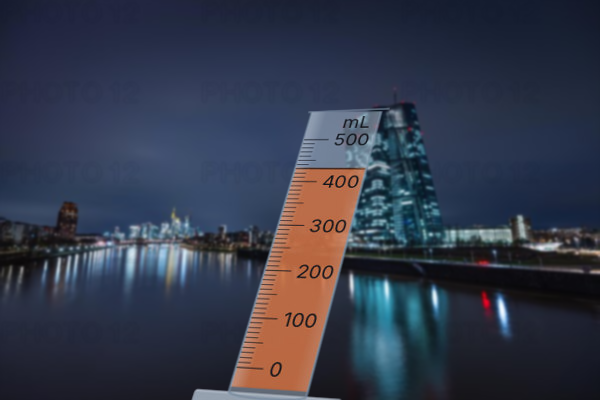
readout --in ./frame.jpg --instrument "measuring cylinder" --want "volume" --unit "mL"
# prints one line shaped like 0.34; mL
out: 430; mL
